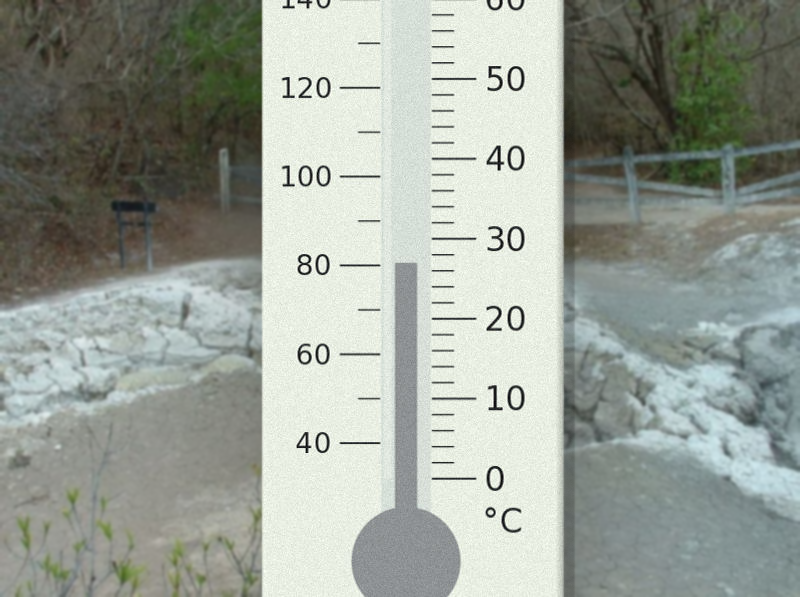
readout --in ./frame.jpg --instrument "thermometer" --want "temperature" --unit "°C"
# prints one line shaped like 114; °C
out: 27; °C
